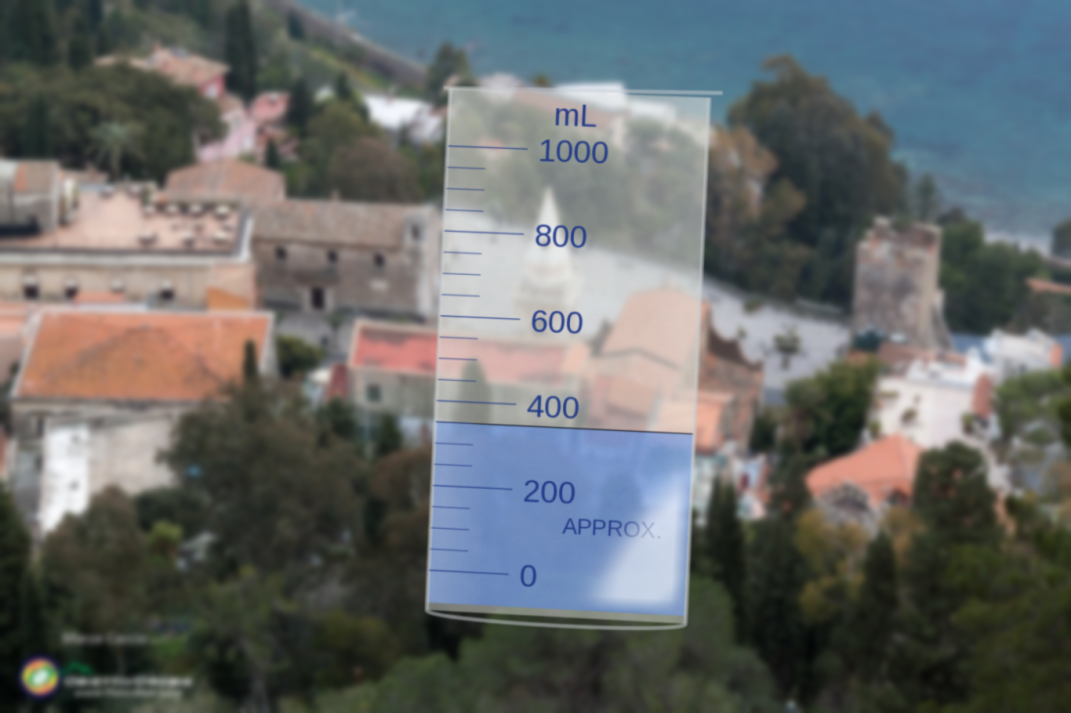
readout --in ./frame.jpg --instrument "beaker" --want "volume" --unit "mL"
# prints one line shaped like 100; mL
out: 350; mL
